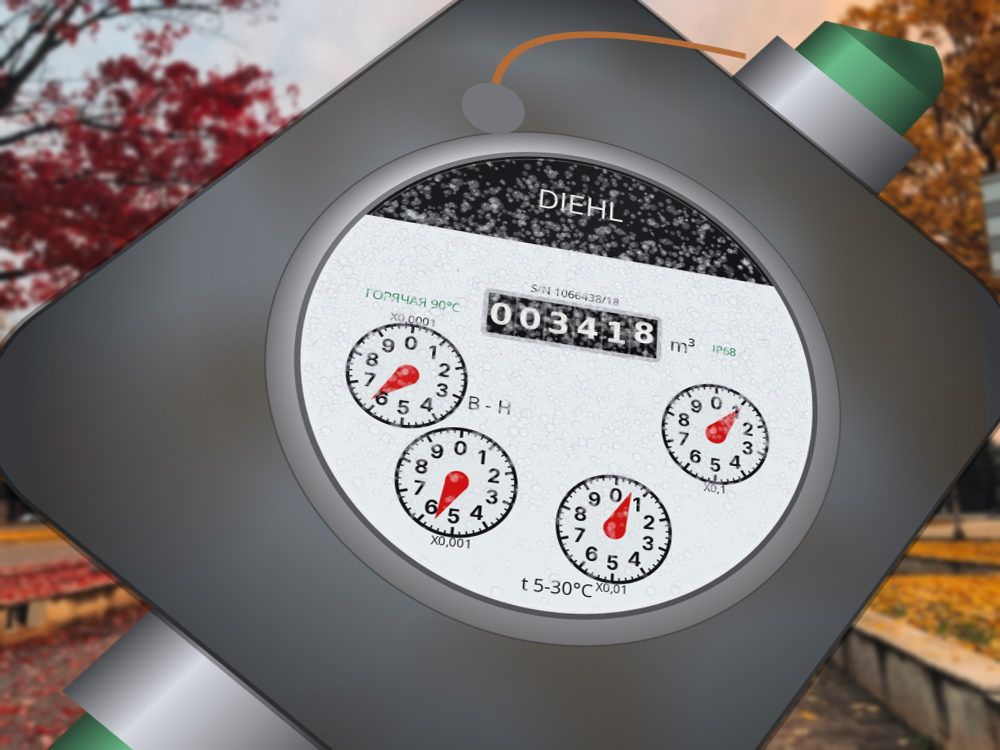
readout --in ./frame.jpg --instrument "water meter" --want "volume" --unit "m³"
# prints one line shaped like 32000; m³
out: 3418.1056; m³
